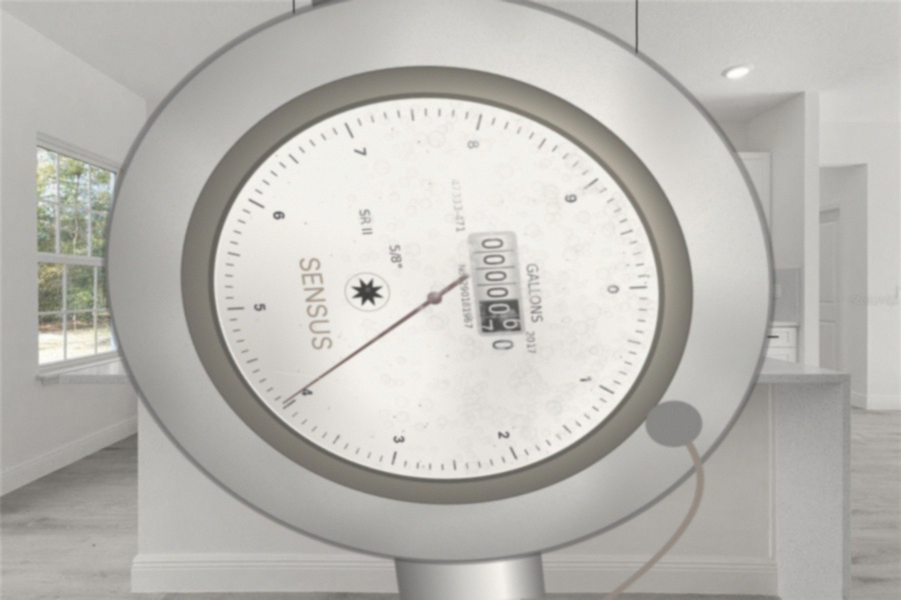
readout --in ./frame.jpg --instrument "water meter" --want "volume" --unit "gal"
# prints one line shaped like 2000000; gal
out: 64.0; gal
